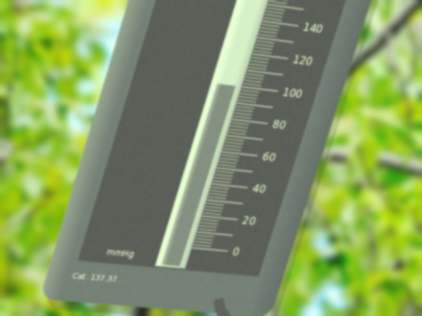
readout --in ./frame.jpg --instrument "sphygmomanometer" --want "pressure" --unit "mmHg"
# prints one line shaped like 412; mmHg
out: 100; mmHg
